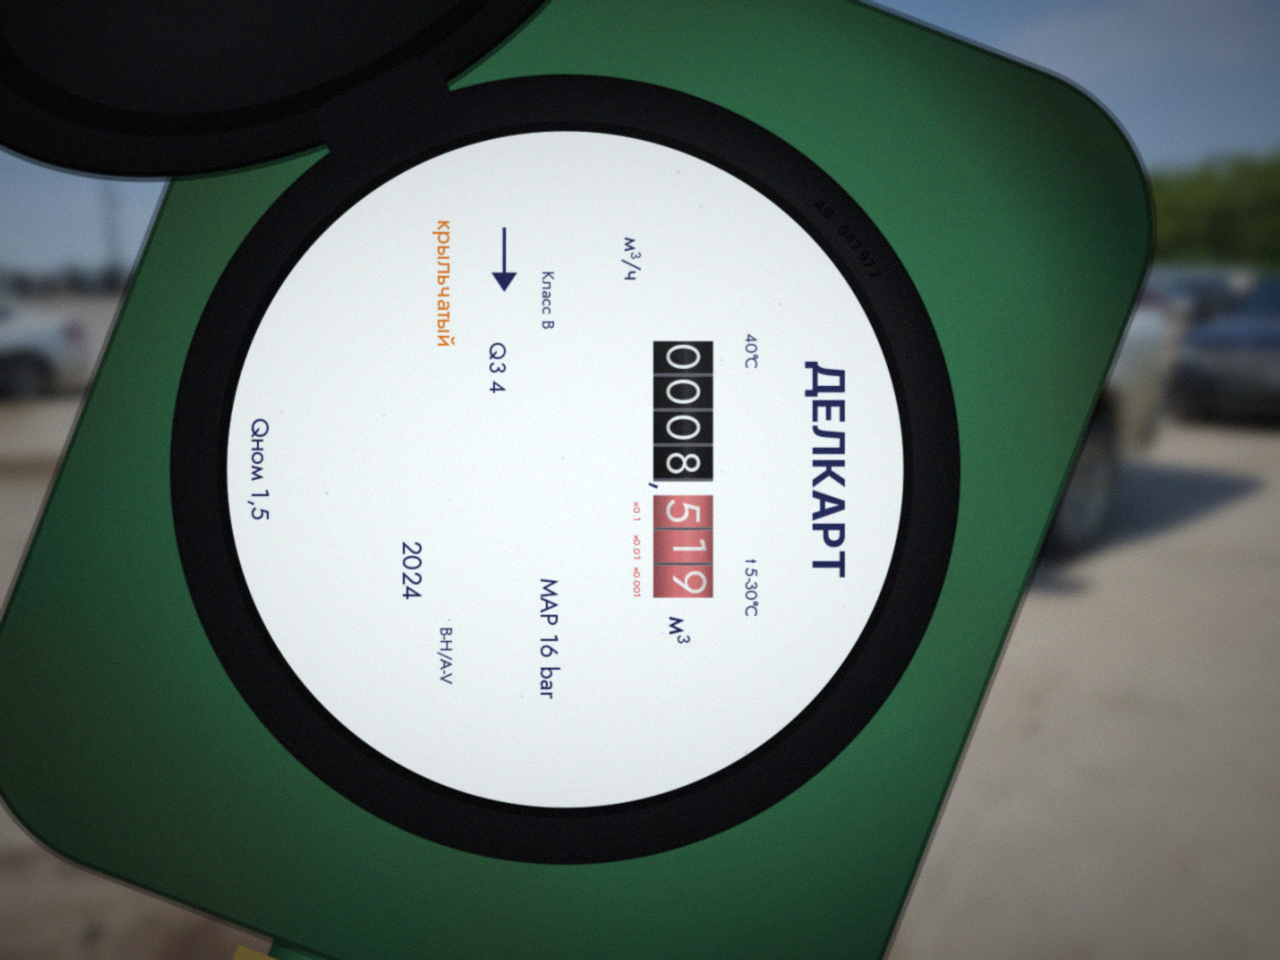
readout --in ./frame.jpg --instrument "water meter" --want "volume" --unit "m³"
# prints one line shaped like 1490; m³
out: 8.519; m³
